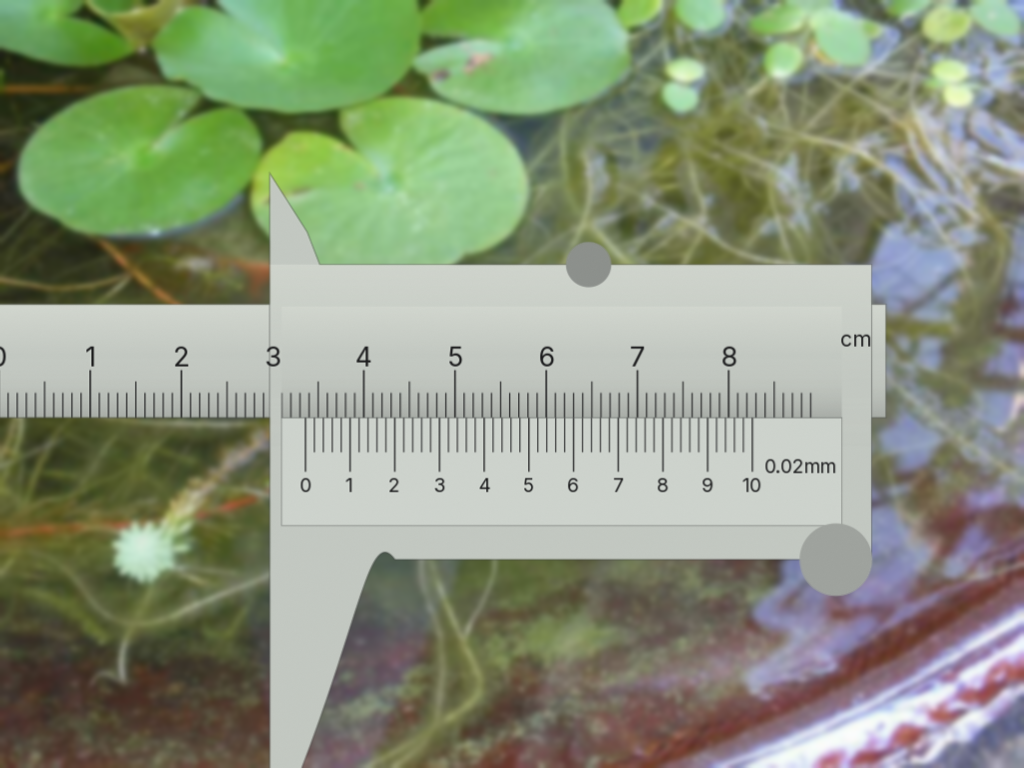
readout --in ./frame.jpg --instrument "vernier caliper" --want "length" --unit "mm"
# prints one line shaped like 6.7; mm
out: 33.6; mm
